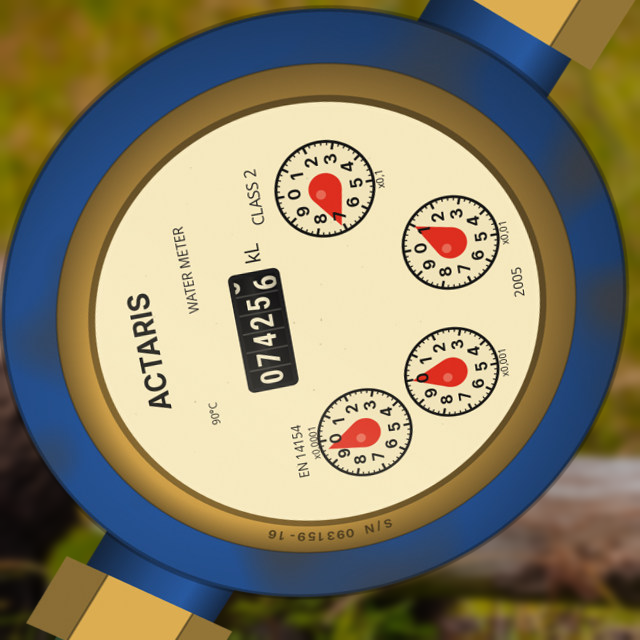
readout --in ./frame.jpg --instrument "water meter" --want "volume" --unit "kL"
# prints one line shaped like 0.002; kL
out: 74255.7099; kL
